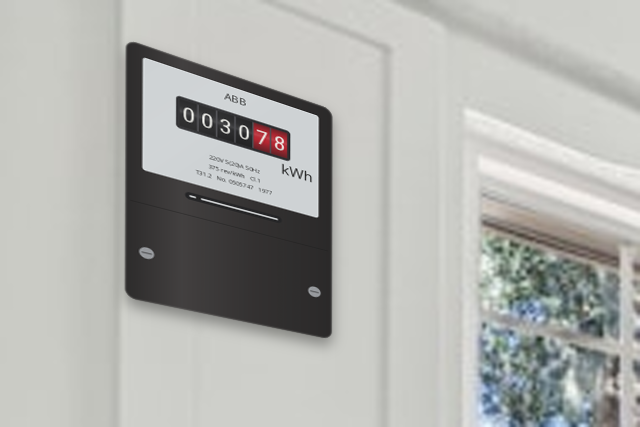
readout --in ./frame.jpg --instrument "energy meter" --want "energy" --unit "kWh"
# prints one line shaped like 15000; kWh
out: 30.78; kWh
